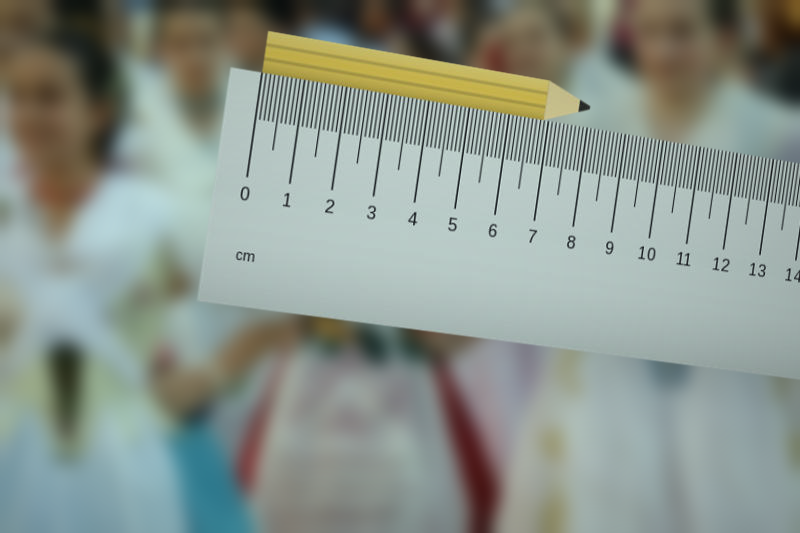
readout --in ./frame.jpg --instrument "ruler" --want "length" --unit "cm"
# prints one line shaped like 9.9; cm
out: 8; cm
